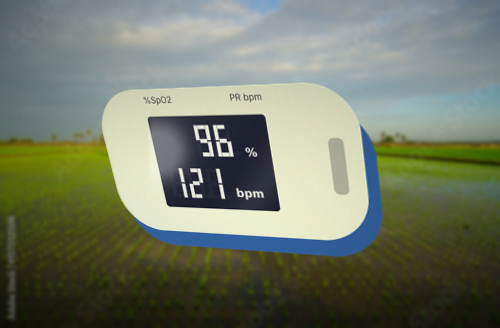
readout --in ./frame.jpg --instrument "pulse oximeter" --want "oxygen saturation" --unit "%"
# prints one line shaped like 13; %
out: 96; %
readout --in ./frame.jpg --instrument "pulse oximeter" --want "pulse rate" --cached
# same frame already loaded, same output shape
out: 121; bpm
